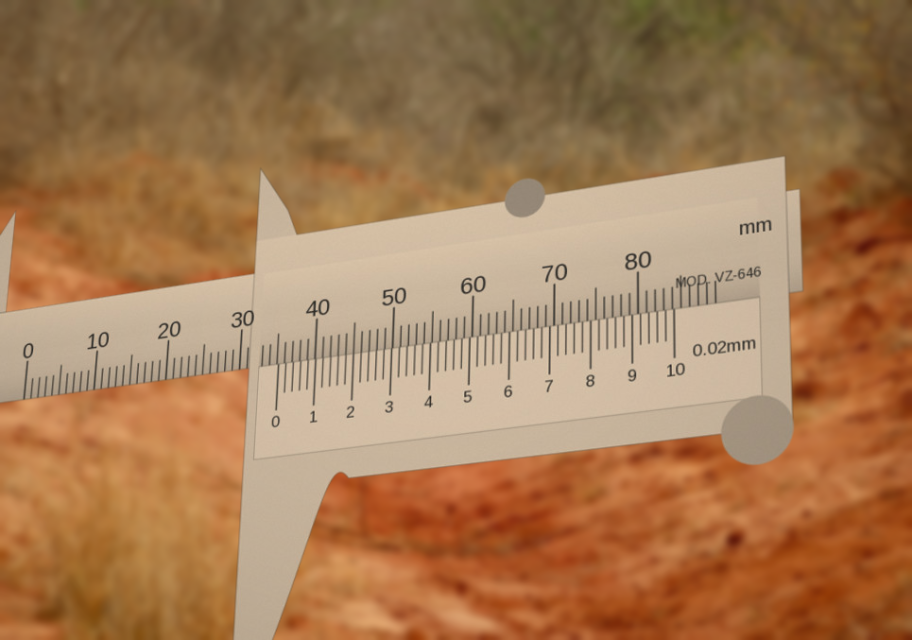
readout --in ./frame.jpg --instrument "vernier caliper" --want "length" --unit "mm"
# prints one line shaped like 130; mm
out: 35.2; mm
